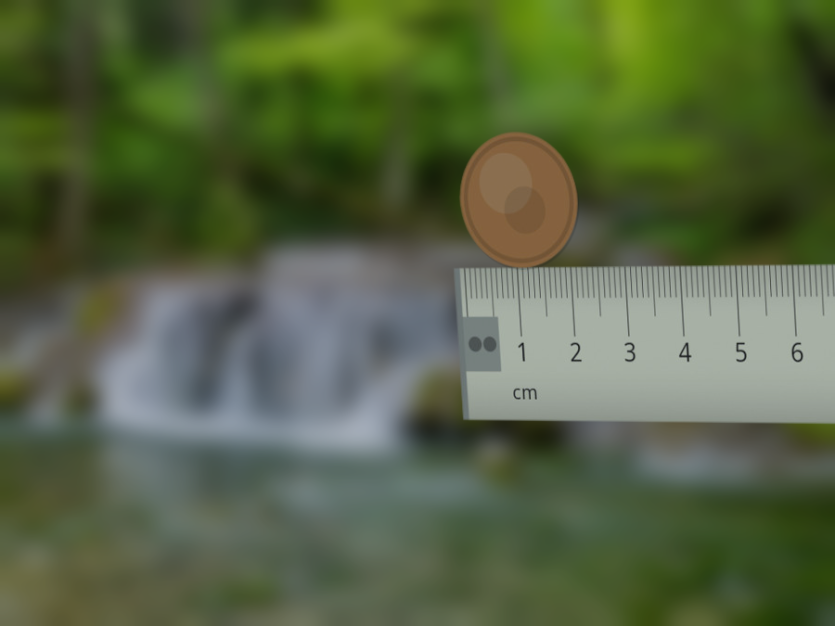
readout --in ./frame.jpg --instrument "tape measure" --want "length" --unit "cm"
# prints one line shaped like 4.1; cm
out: 2.2; cm
